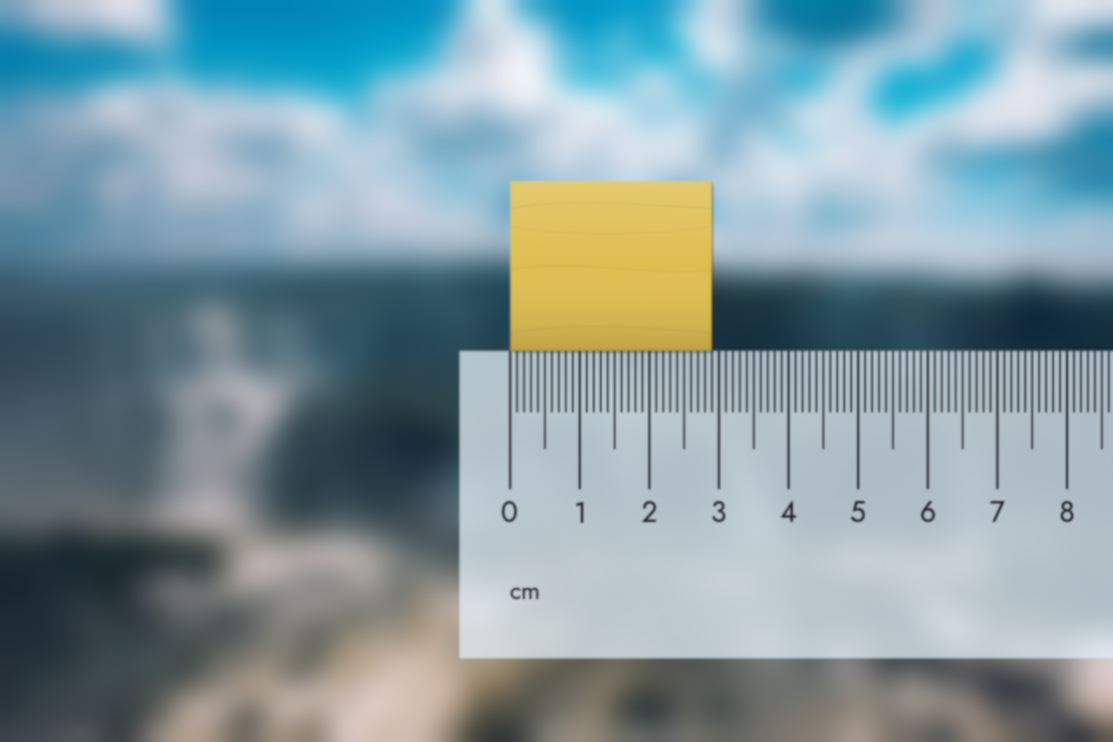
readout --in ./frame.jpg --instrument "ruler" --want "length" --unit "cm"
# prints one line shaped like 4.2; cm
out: 2.9; cm
